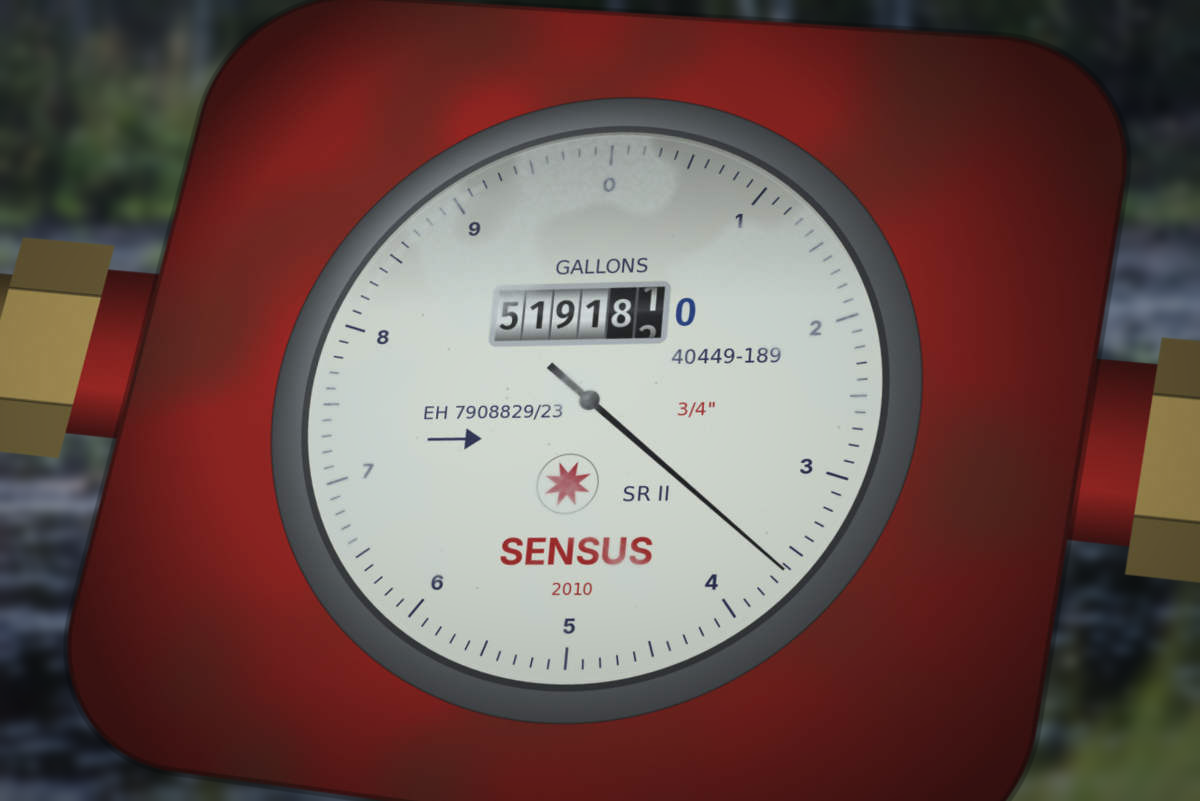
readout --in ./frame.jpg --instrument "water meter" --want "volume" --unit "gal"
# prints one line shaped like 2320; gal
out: 5191813.6; gal
